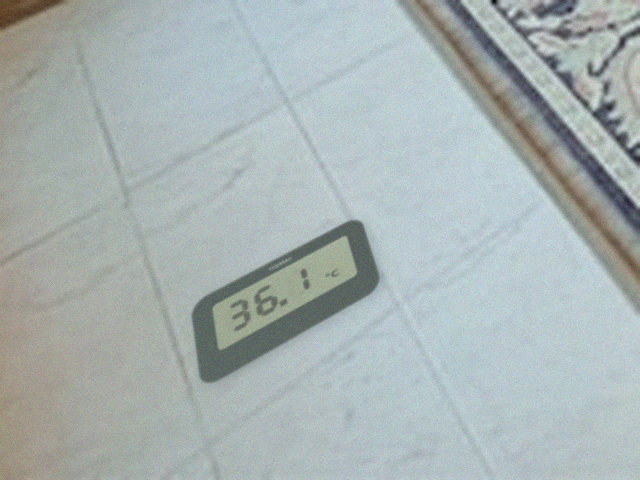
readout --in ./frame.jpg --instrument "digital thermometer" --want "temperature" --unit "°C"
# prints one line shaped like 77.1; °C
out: 36.1; °C
